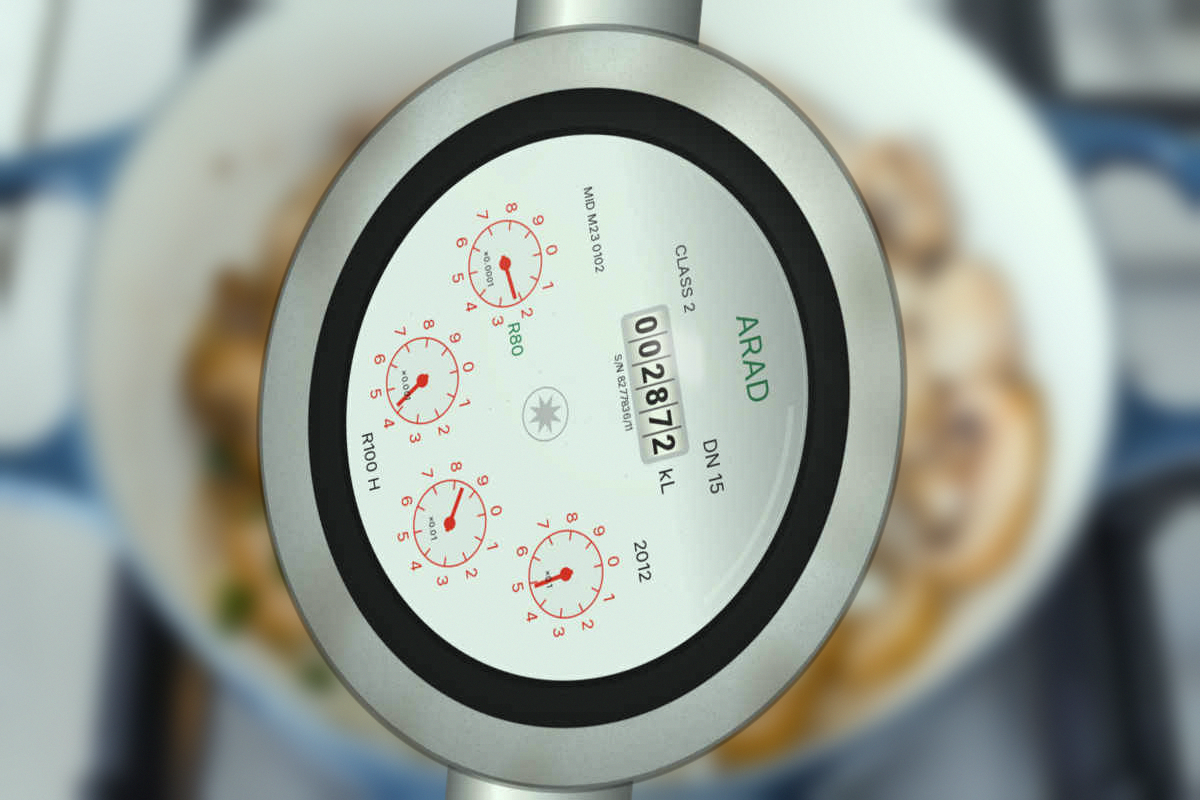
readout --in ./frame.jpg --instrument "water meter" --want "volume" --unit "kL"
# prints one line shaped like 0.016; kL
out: 2872.4842; kL
